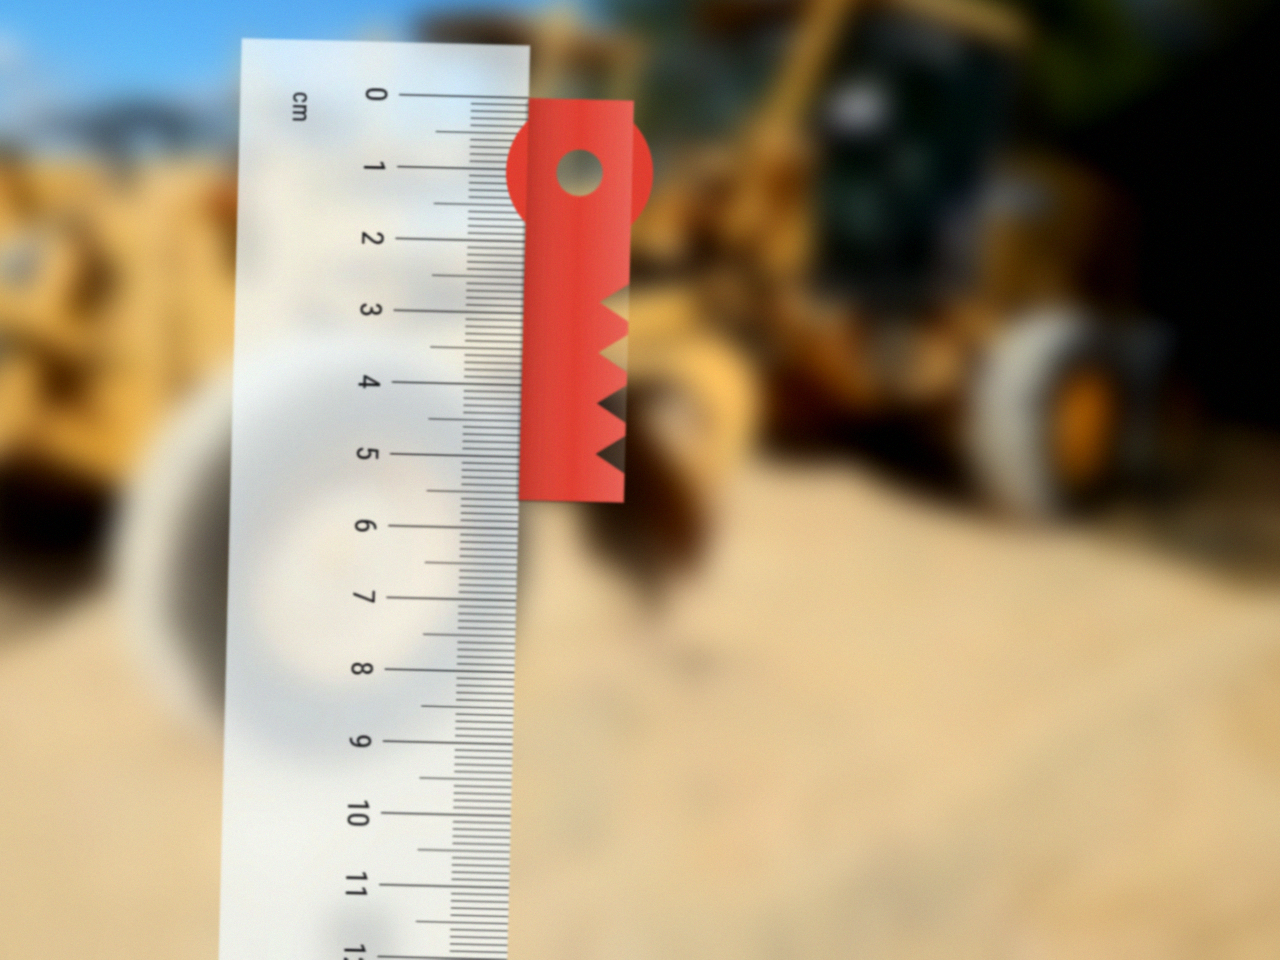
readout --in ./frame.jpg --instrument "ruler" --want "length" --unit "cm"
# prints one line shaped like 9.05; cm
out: 5.6; cm
